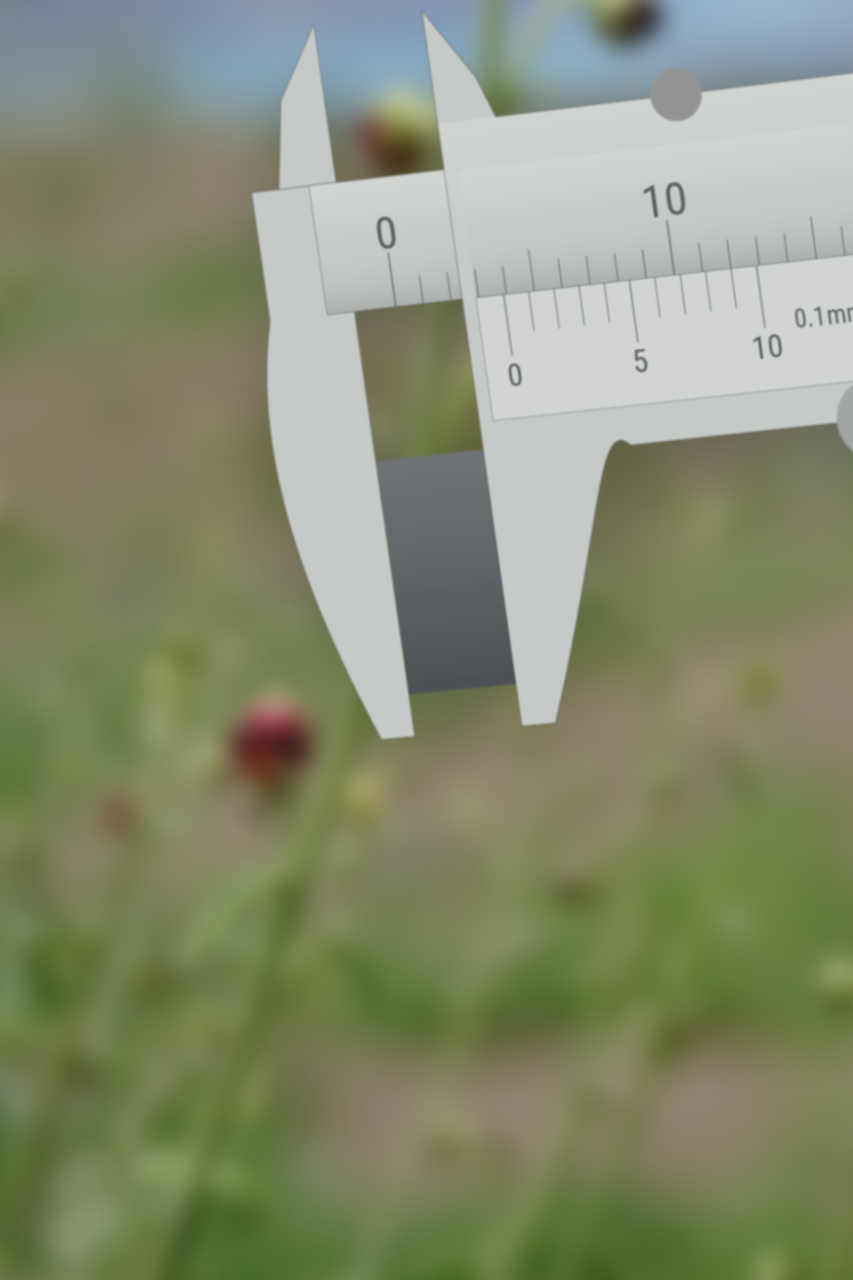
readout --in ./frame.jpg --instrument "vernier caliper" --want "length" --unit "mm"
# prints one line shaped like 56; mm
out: 3.9; mm
